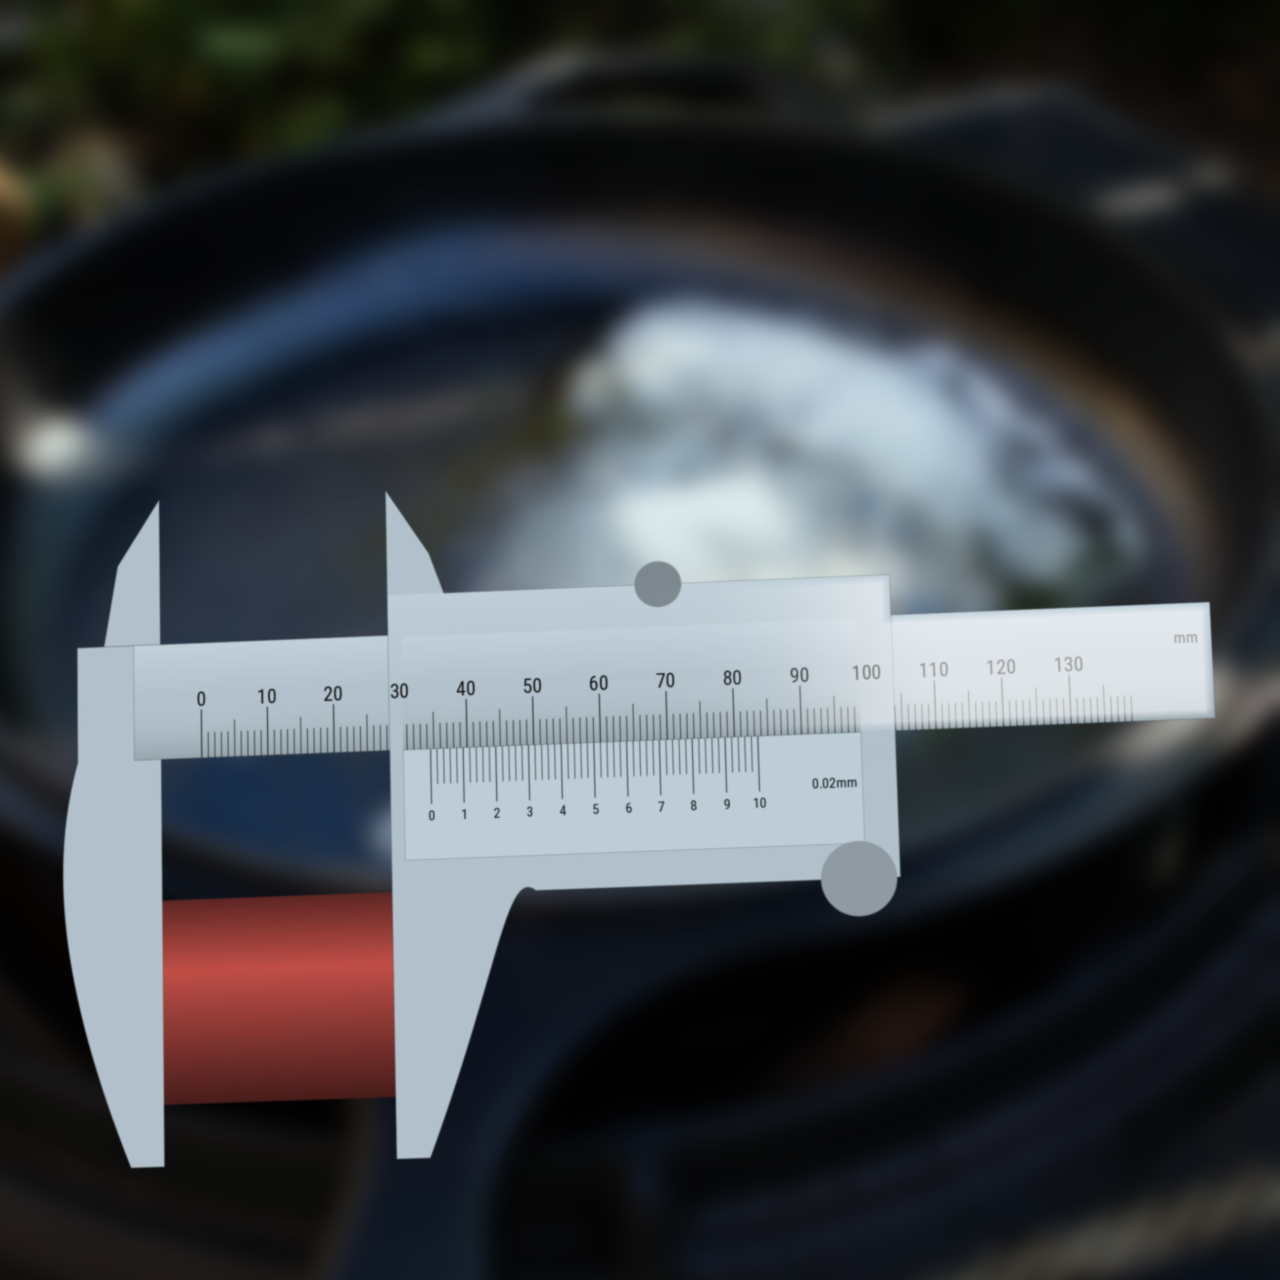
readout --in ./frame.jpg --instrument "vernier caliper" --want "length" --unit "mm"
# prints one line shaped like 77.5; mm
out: 34.5; mm
